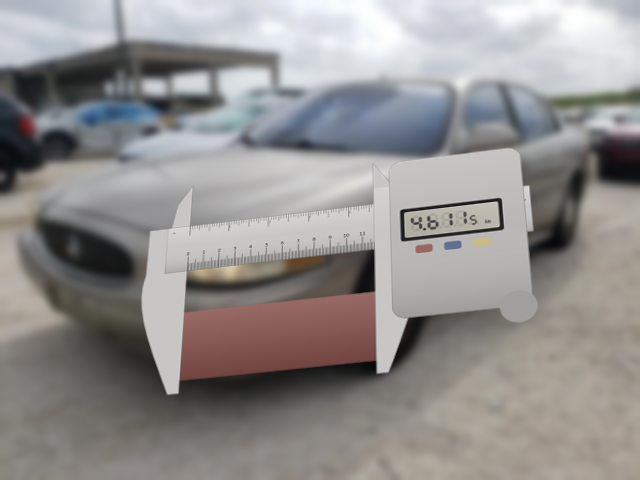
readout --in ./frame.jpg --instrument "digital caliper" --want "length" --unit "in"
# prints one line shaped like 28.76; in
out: 4.6115; in
